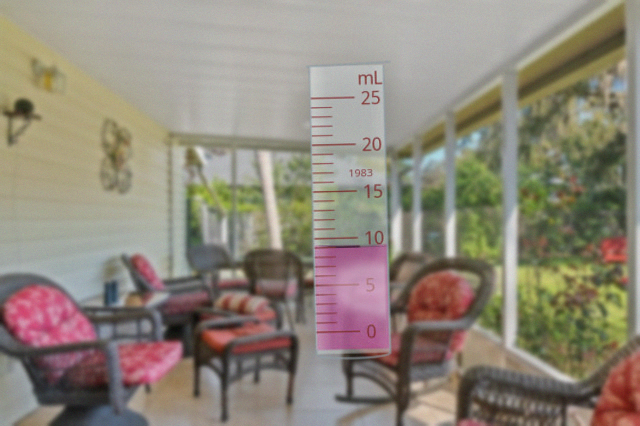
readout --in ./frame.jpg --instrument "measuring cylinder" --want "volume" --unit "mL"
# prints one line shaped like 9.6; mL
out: 9; mL
